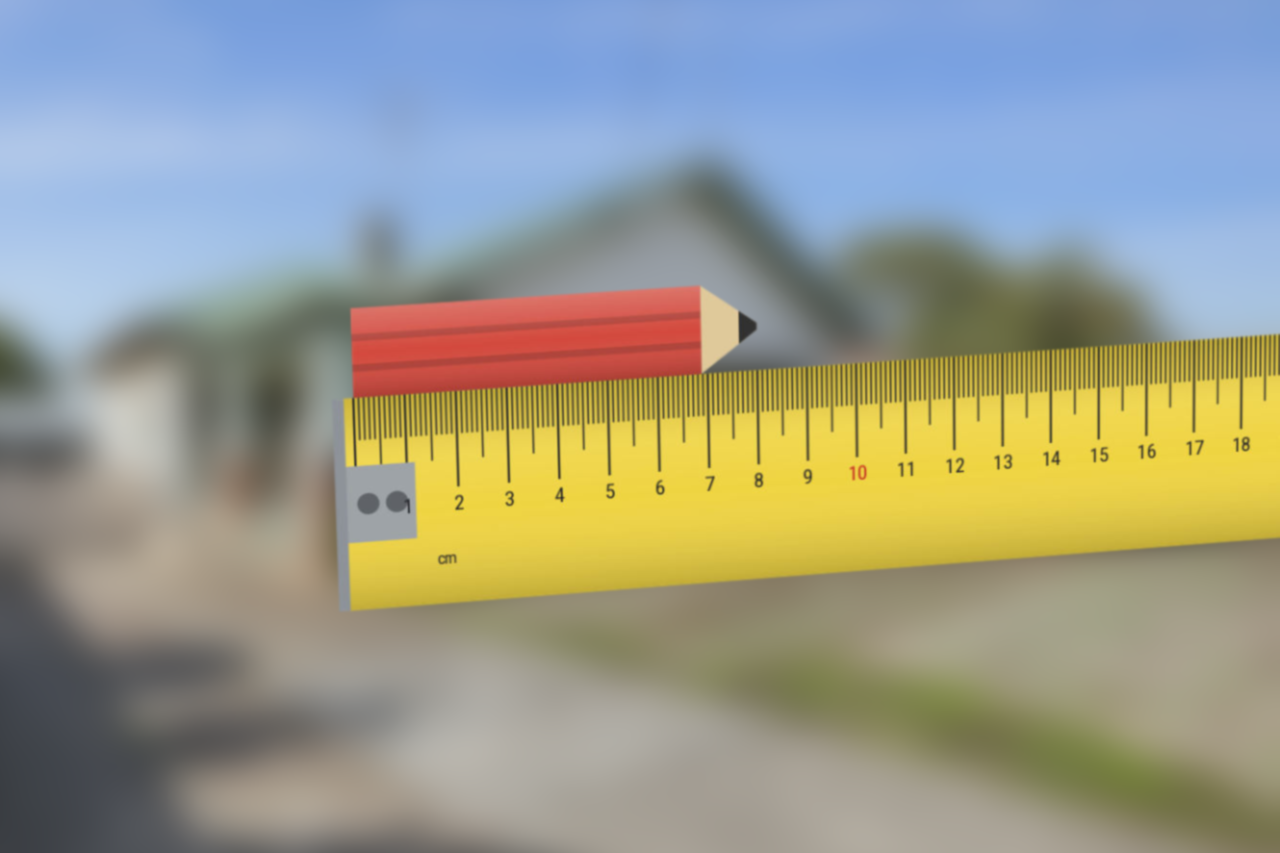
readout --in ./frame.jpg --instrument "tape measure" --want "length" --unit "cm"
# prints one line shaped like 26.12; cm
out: 8; cm
